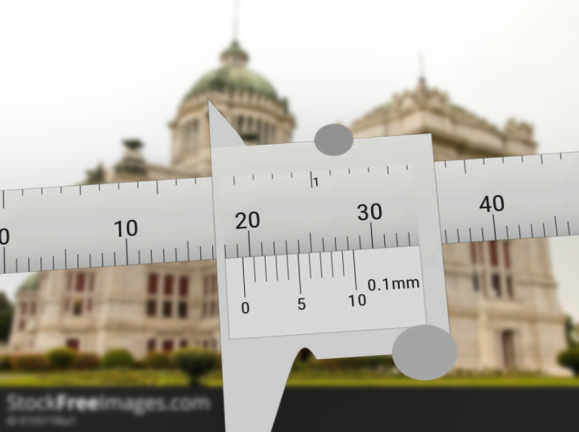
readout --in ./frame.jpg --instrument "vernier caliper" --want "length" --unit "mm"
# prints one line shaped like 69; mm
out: 19.4; mm
